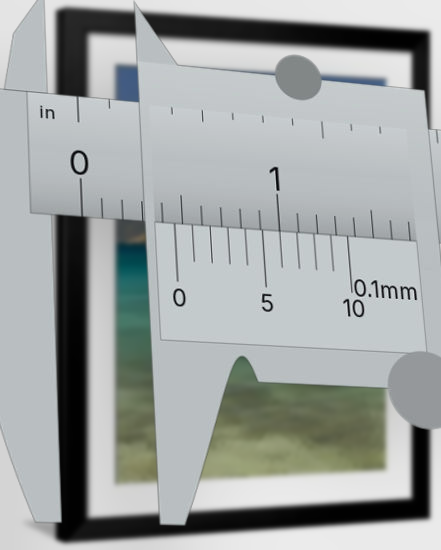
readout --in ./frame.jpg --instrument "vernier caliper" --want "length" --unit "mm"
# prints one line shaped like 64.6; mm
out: 4.6; mm
